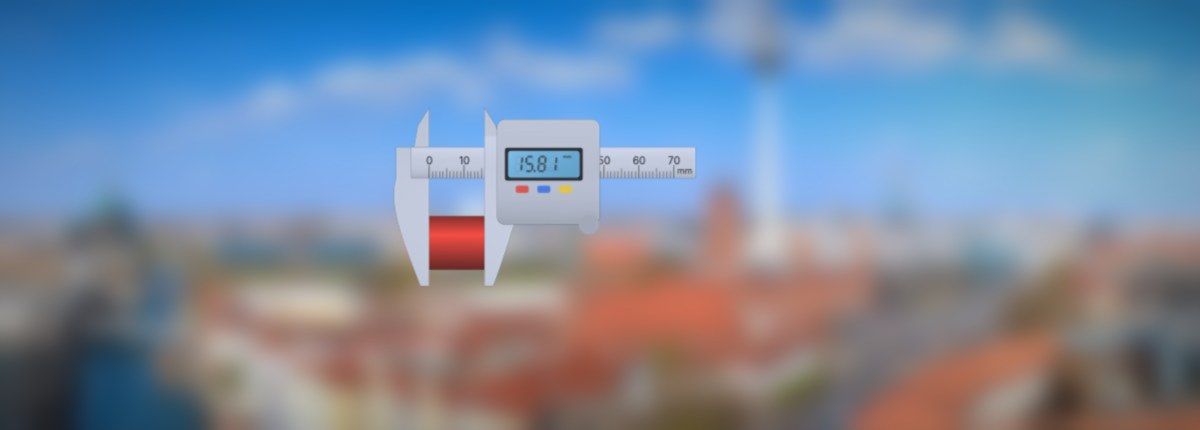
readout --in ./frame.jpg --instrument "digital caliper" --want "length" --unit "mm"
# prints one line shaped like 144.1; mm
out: 15.81; mm
